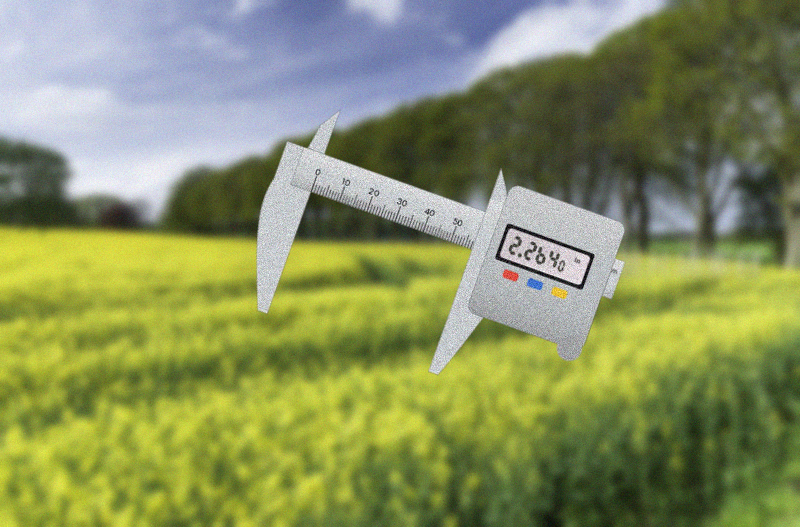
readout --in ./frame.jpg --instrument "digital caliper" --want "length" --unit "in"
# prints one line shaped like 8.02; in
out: 2.2640; in
